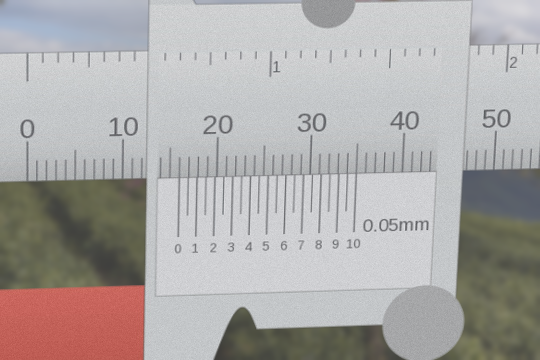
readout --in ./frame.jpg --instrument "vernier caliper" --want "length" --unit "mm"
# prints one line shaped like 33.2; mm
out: 16.0; mm
